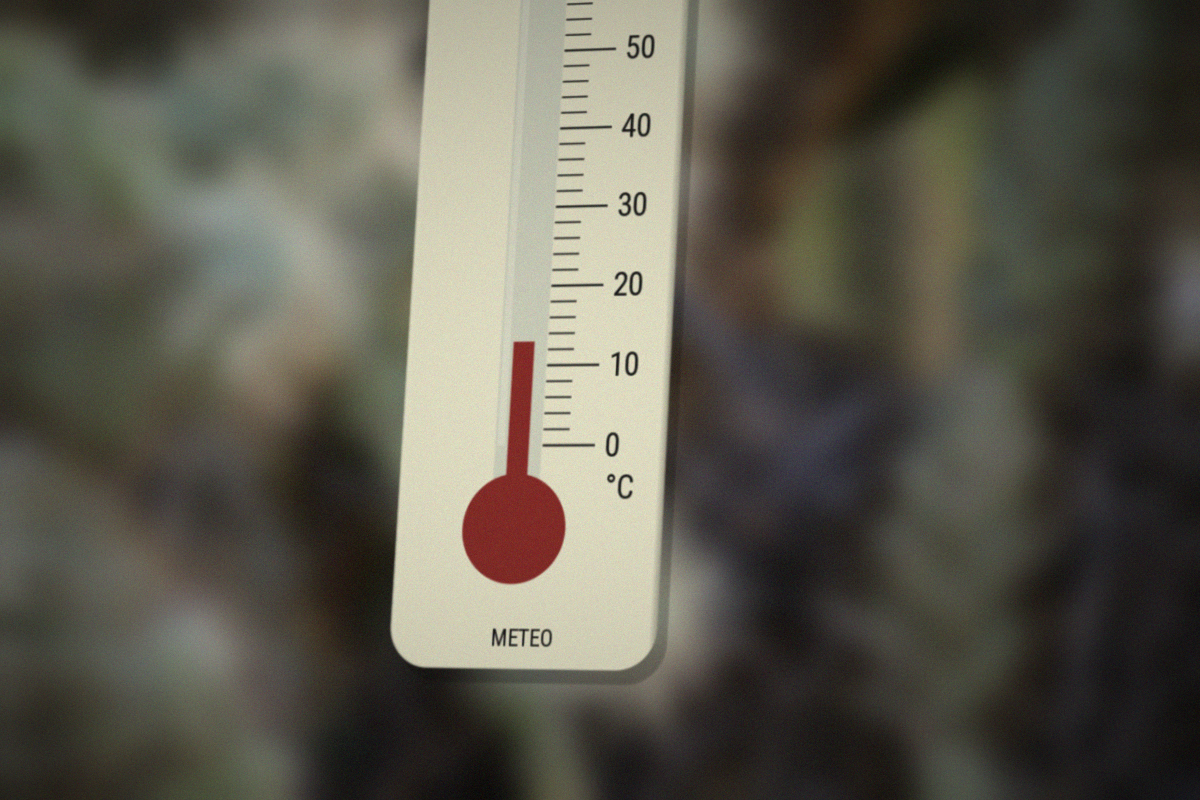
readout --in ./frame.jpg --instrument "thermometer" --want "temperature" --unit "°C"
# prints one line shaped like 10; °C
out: 13; °C
